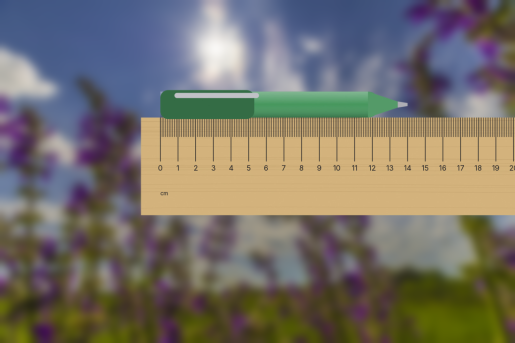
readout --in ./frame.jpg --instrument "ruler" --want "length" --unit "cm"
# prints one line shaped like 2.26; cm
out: 14; cm
